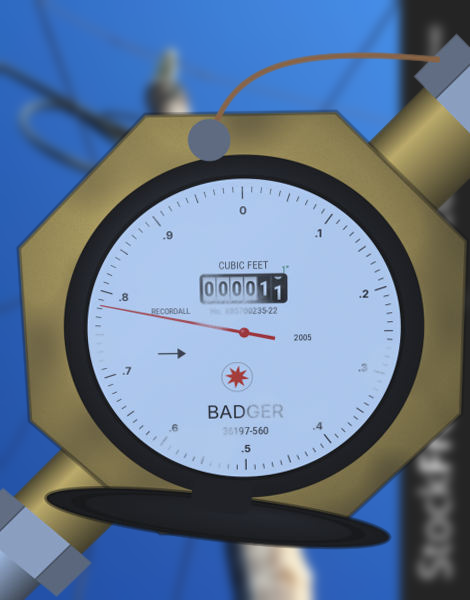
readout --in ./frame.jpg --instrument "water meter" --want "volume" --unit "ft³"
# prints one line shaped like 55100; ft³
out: 10.78; ft³
